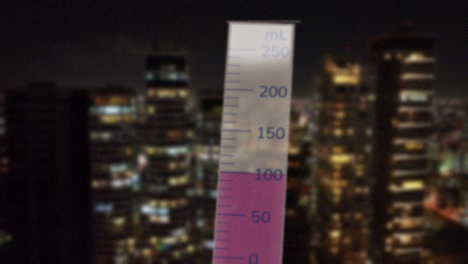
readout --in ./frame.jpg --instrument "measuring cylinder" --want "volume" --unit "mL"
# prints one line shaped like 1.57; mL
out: 100; mL
